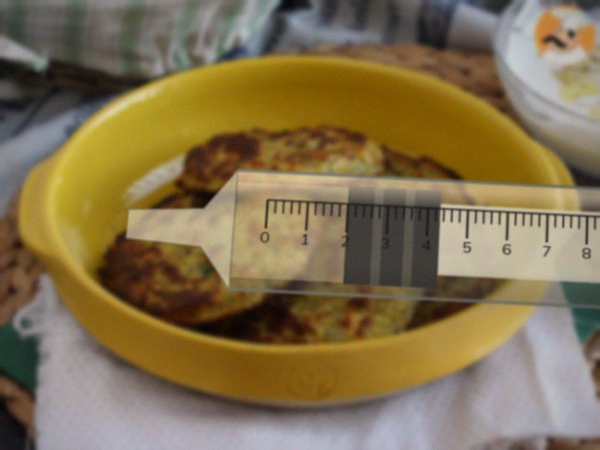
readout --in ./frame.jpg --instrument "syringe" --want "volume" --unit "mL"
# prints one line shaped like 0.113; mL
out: 2; mL
